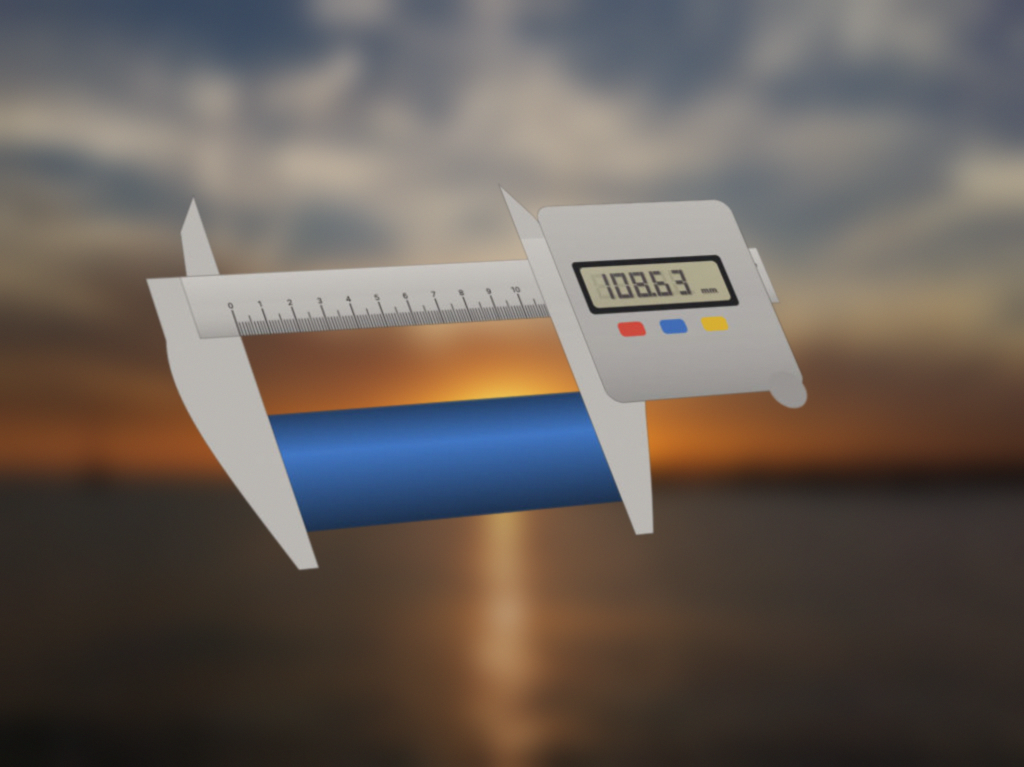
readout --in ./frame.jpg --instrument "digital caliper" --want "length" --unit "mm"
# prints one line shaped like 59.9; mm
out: 108.63; mm
